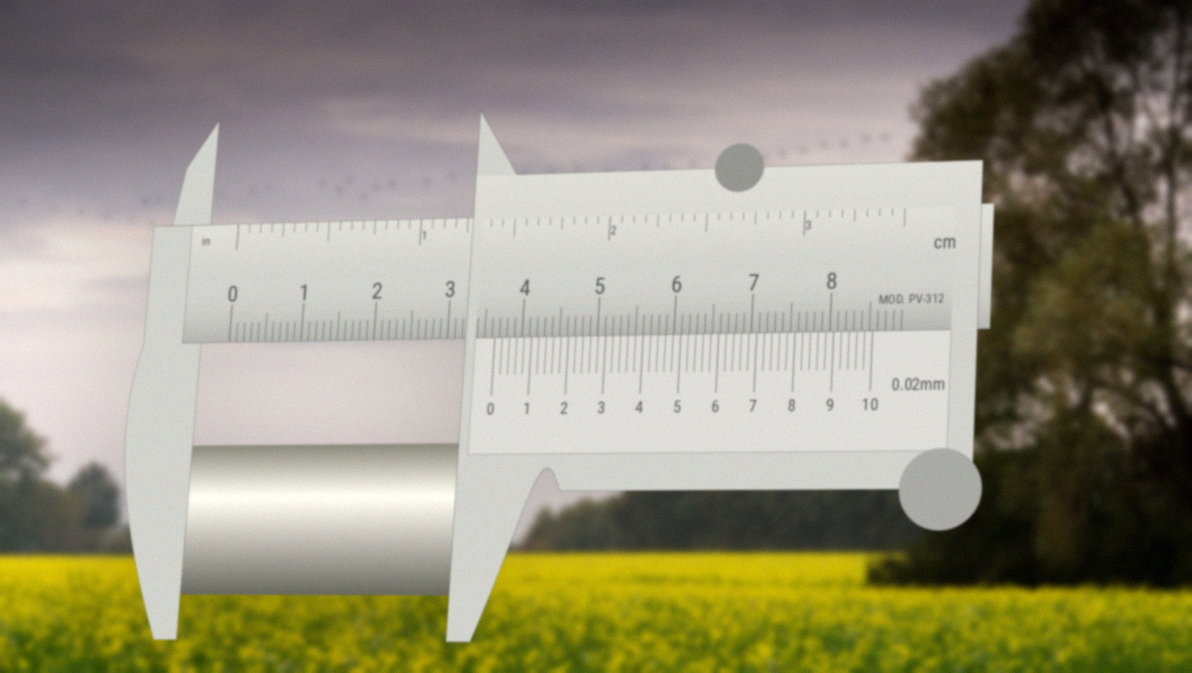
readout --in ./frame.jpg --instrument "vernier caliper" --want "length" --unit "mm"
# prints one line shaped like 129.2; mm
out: 36.4; mm
